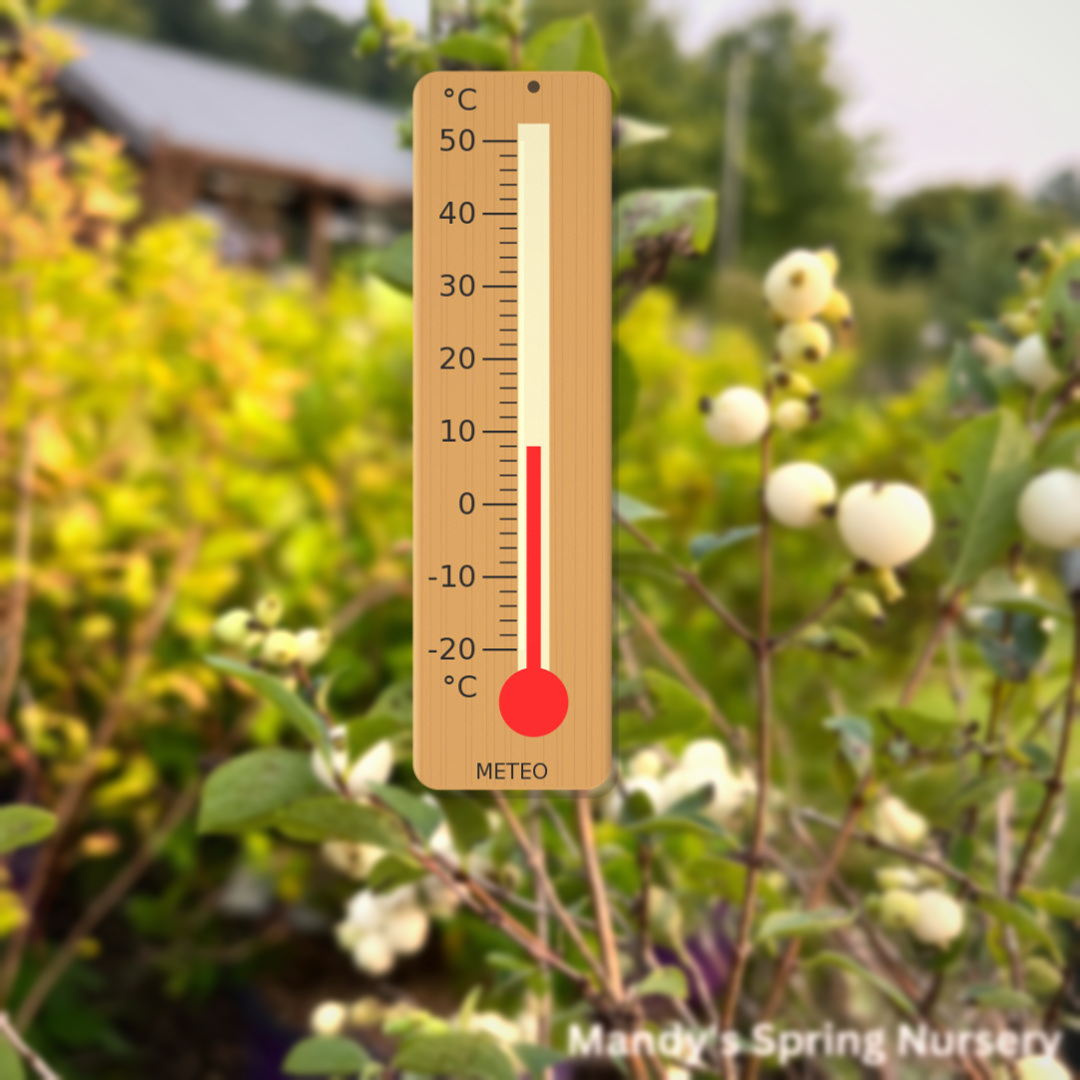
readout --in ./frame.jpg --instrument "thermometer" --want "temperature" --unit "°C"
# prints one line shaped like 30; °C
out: 8; °C
